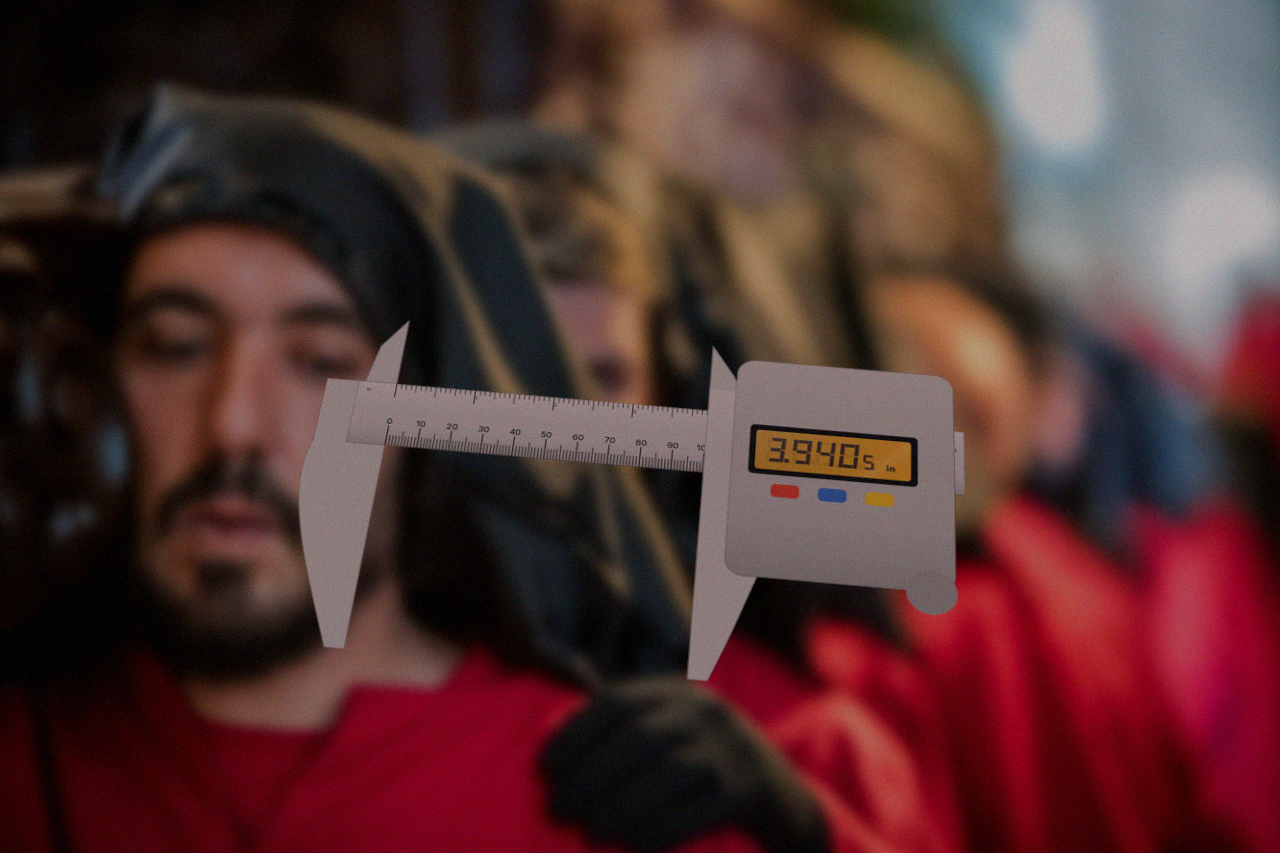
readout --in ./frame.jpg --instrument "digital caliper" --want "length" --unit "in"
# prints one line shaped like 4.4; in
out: 3.9405; in
